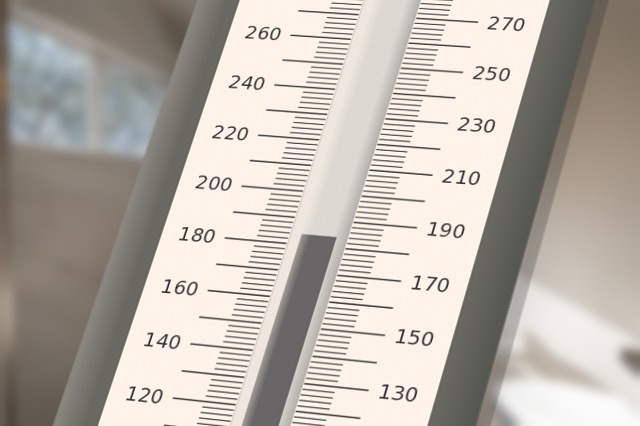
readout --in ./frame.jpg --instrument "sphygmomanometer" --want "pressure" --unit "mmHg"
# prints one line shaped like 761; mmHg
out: 184; mmHg
